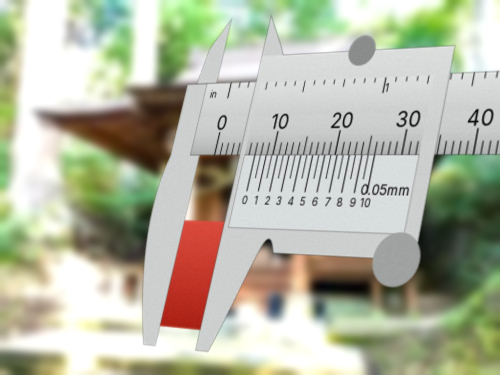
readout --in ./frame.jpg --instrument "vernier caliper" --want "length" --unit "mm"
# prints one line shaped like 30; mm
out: 7.0; mm
